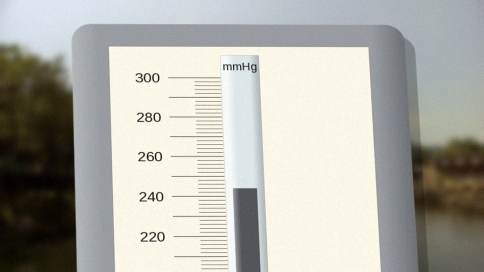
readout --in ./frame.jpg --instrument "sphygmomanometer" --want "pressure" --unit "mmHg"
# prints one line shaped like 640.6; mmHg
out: 244; mmHg
